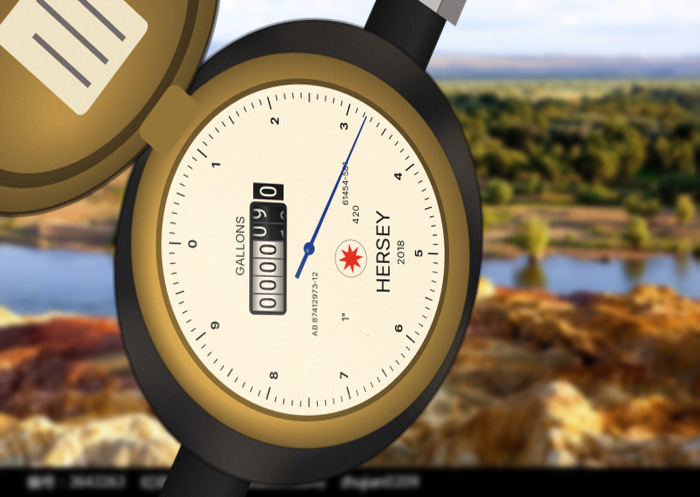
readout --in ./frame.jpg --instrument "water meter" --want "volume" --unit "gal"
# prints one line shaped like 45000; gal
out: 93.2; gal
